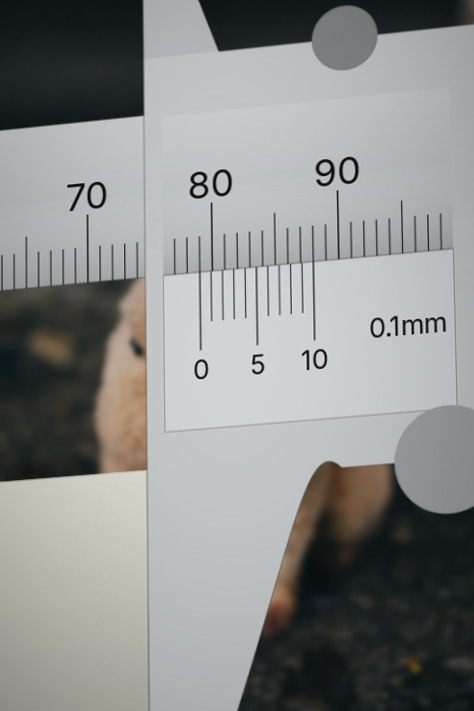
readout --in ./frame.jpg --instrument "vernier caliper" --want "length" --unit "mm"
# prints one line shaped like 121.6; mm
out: 79.0; mm
